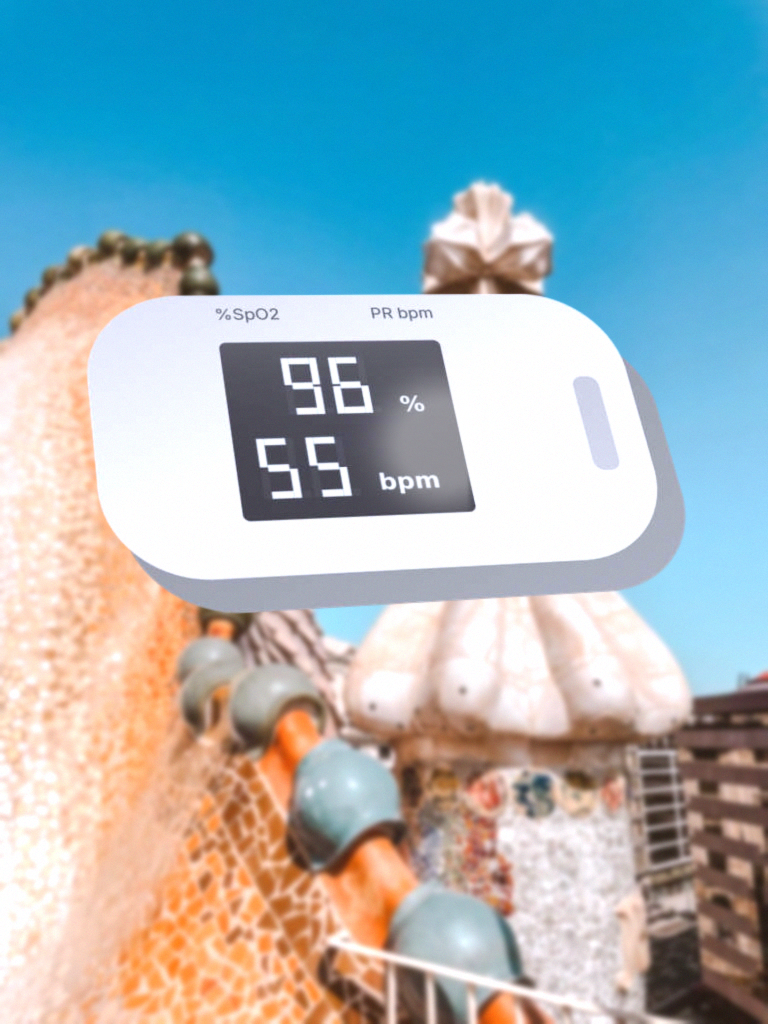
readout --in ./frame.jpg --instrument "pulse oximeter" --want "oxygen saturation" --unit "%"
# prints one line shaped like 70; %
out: 96; %
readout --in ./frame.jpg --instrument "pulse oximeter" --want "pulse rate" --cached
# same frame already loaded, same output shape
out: 55; bpm
